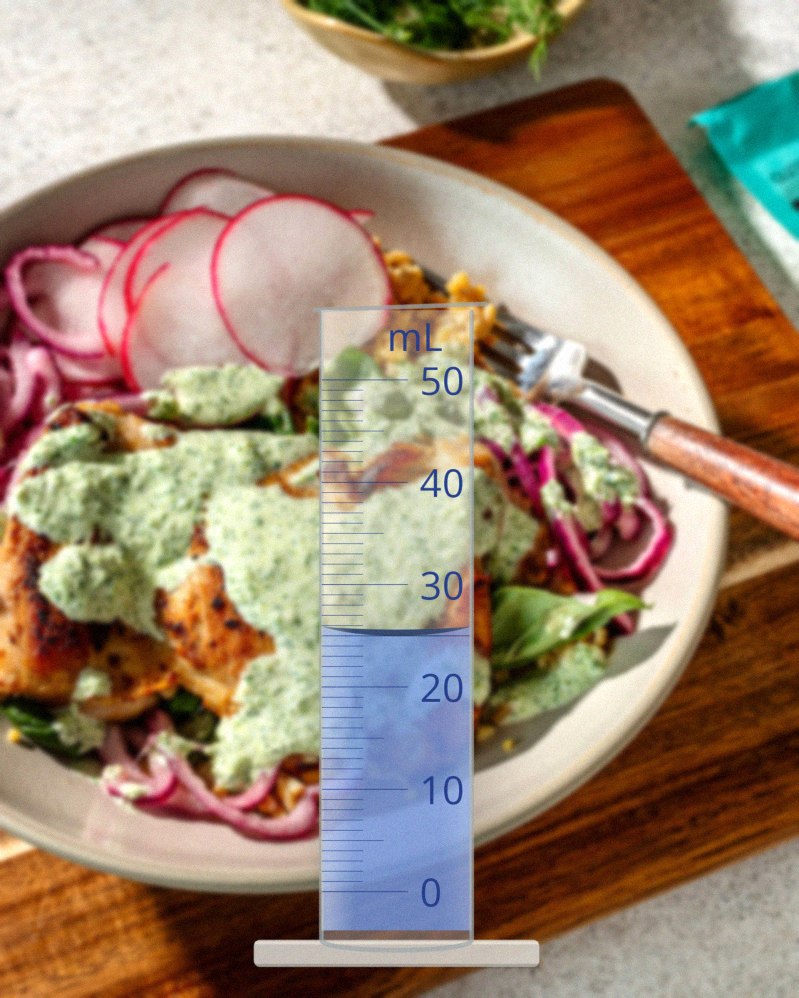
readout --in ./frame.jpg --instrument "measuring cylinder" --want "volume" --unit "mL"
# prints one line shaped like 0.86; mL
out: 25; mL
